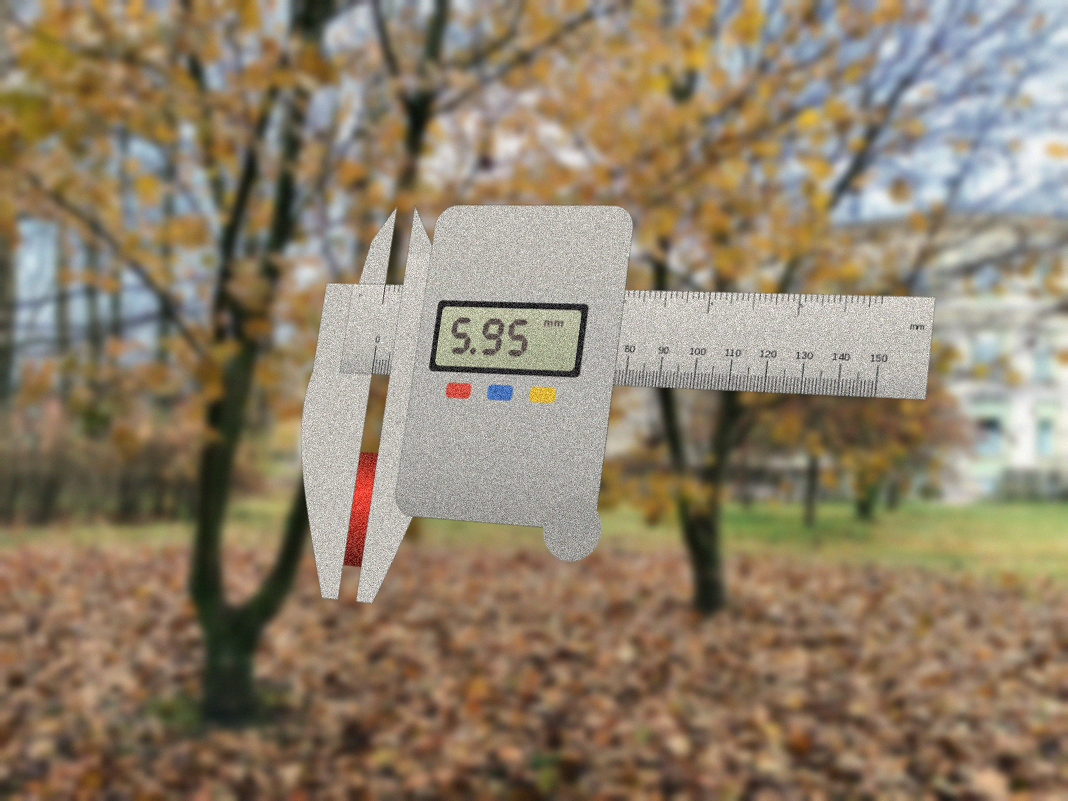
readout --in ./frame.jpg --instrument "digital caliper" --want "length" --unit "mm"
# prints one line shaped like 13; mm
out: 5.95; mm
